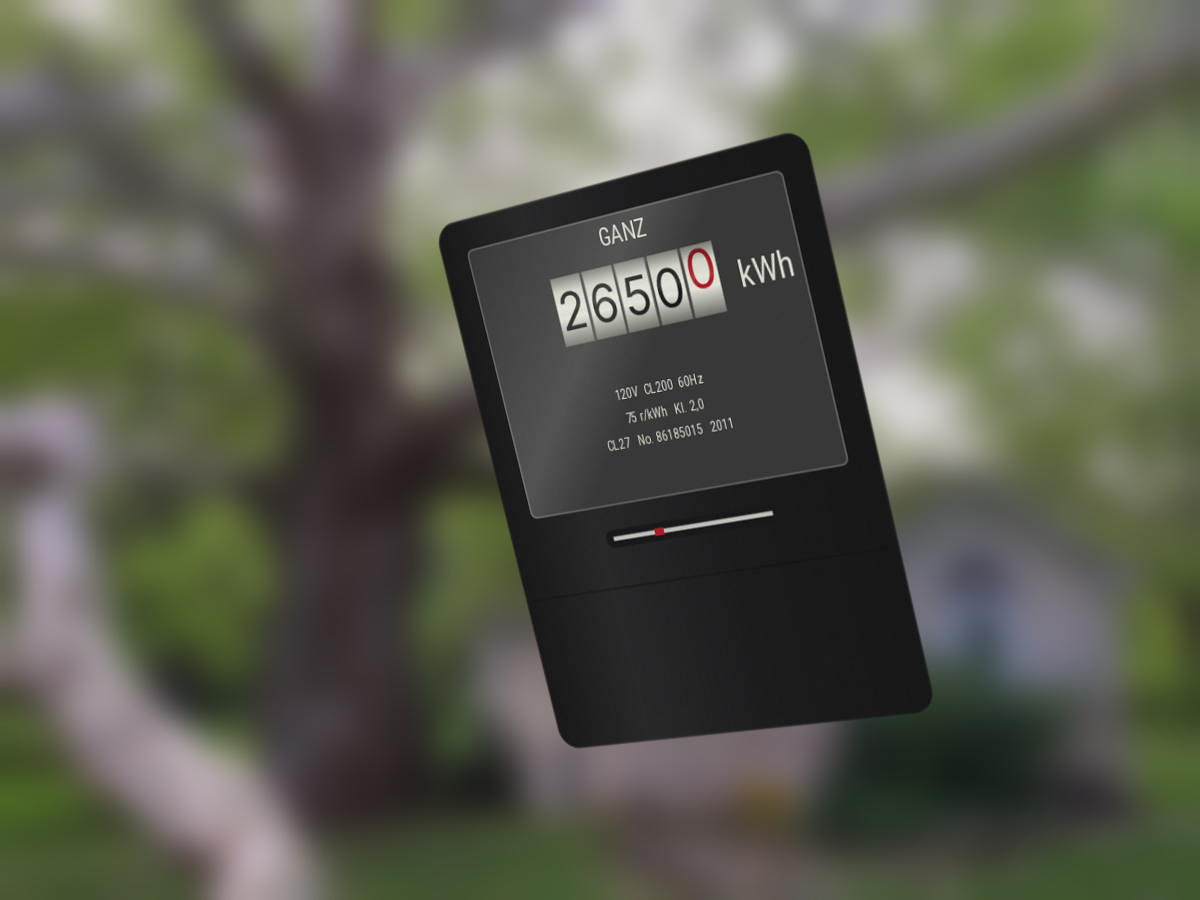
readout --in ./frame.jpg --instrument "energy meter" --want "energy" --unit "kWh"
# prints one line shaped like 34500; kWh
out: 2650.0; kWh
